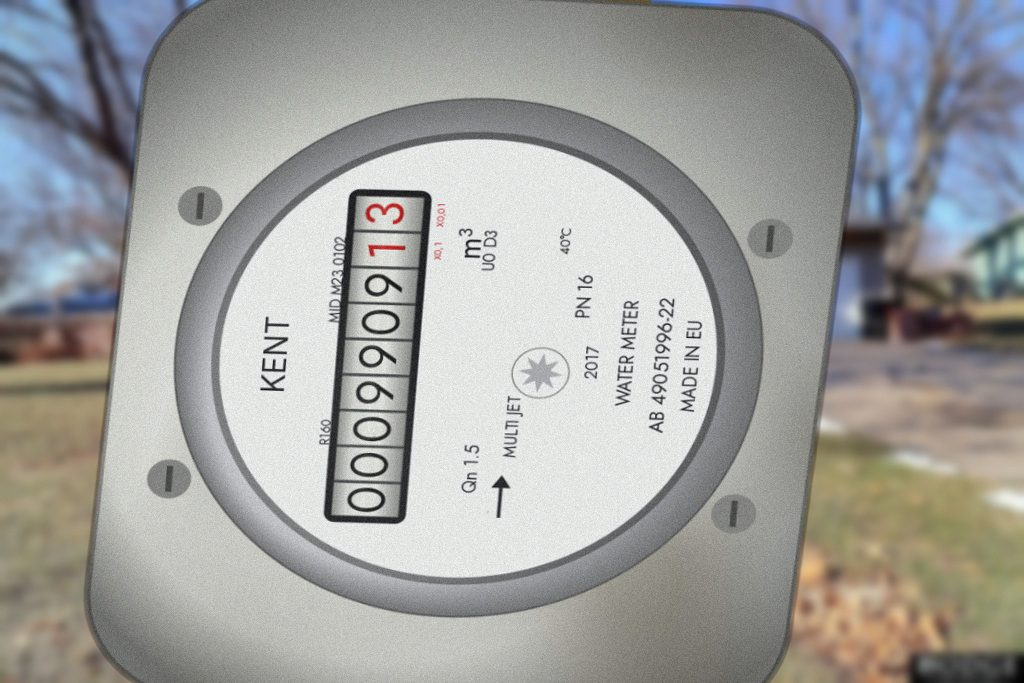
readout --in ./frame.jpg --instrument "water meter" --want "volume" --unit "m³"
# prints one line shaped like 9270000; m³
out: 9909.13; m³
